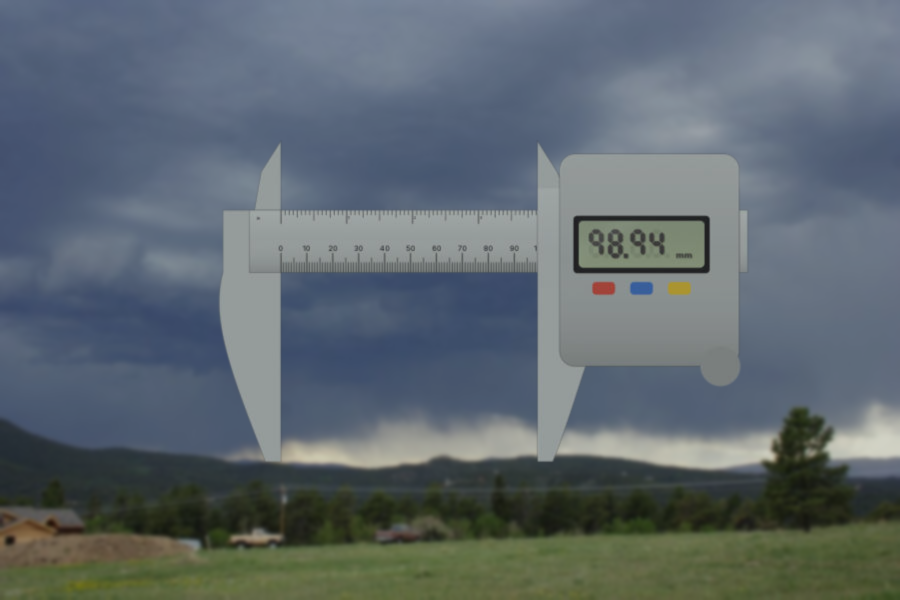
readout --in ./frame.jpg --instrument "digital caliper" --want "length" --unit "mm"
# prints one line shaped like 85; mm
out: 98.94; mm
